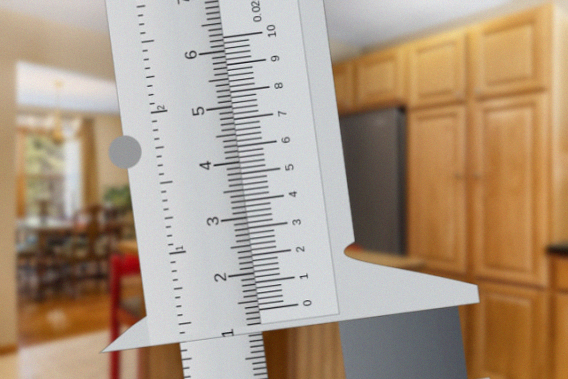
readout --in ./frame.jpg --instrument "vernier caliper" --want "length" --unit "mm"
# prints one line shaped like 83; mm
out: 13.4; mm
